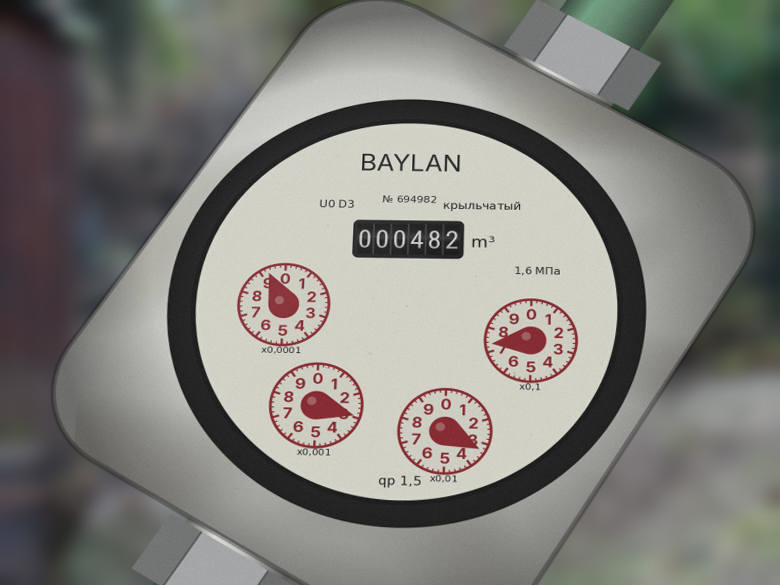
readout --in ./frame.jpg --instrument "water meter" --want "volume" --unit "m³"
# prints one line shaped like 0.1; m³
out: 482.7329; m³
